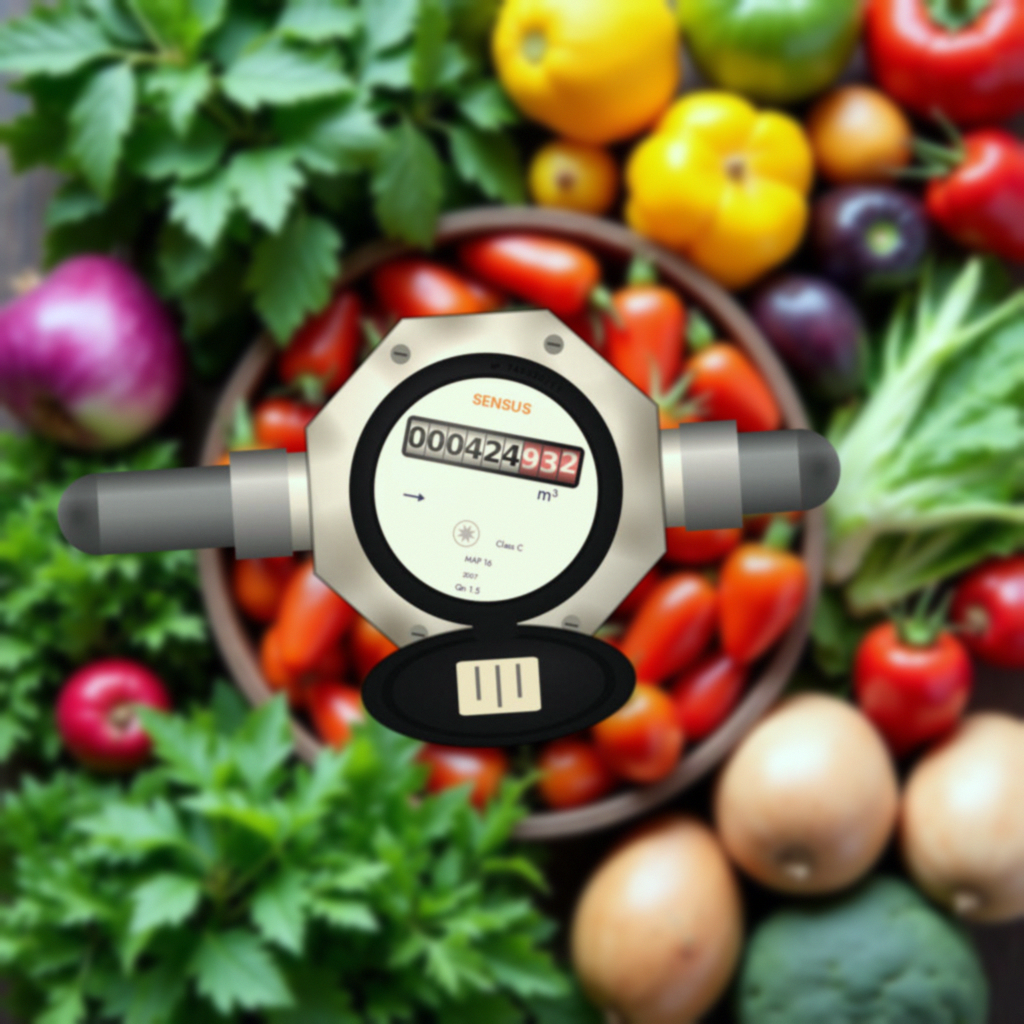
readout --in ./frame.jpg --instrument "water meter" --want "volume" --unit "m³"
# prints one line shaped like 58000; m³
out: 424.932; m³
